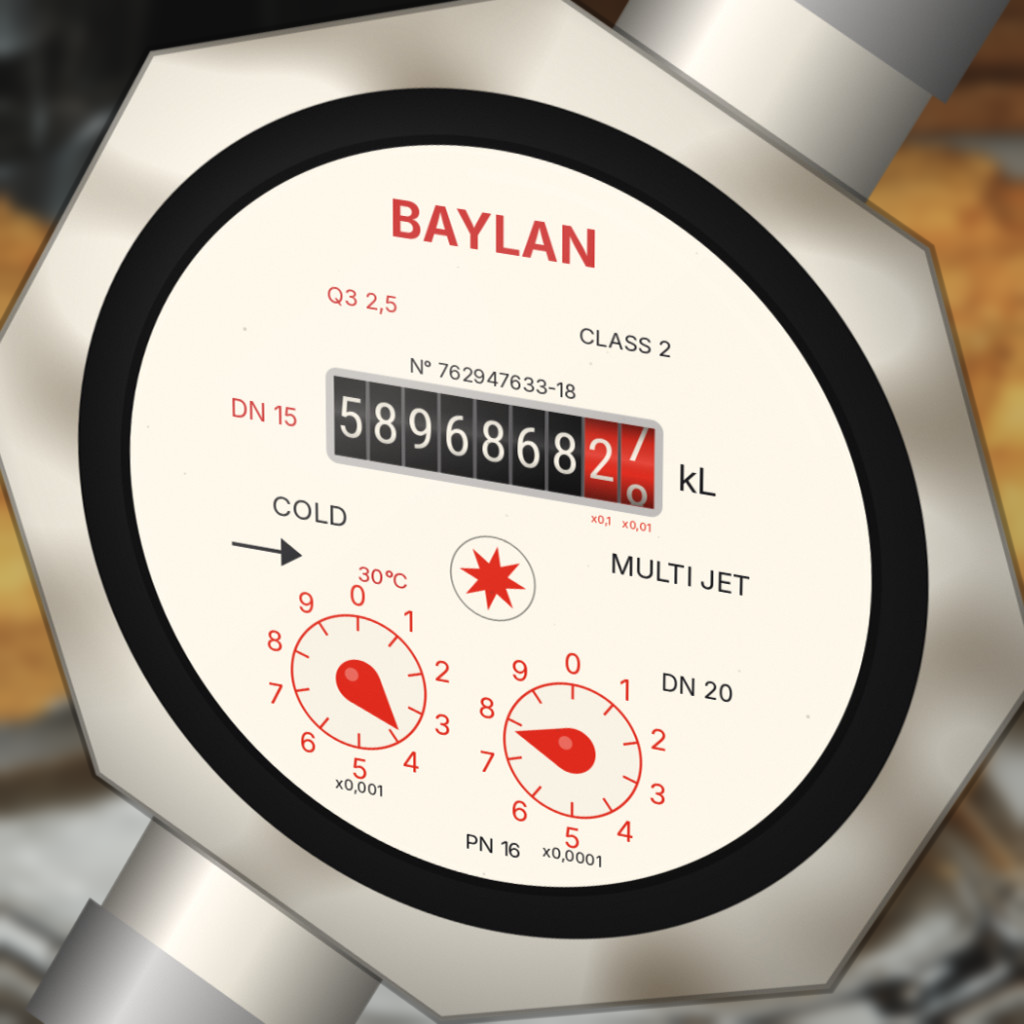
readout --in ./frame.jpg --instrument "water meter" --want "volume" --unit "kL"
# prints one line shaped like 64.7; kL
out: 5896868.2737; kL
